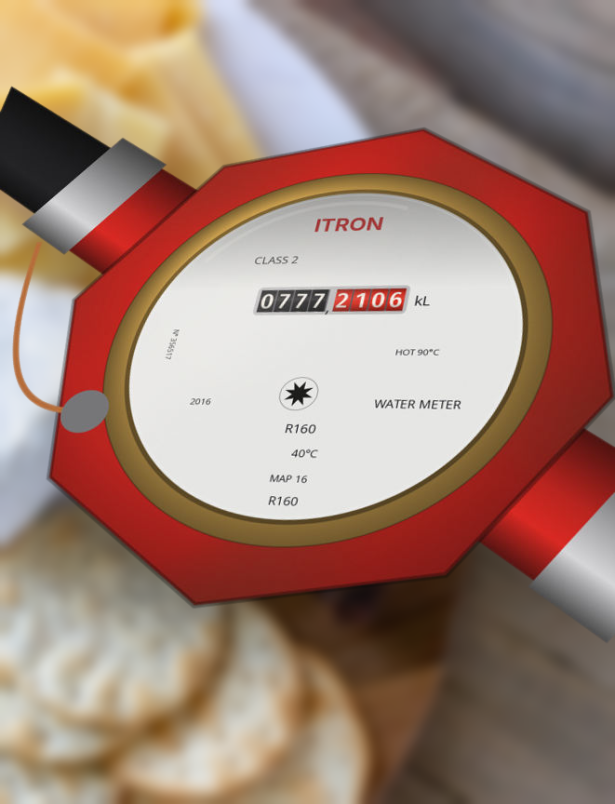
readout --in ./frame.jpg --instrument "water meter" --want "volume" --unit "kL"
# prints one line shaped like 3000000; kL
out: 777.2106; kL
